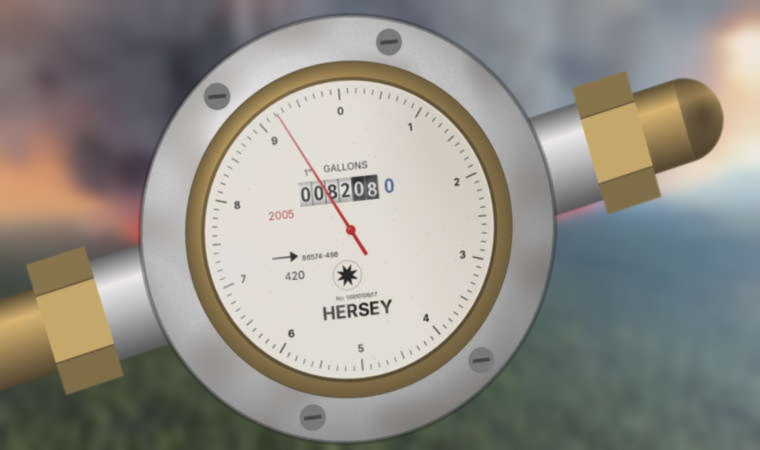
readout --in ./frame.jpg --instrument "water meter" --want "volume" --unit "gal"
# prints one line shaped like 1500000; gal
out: 82079.2; gal
